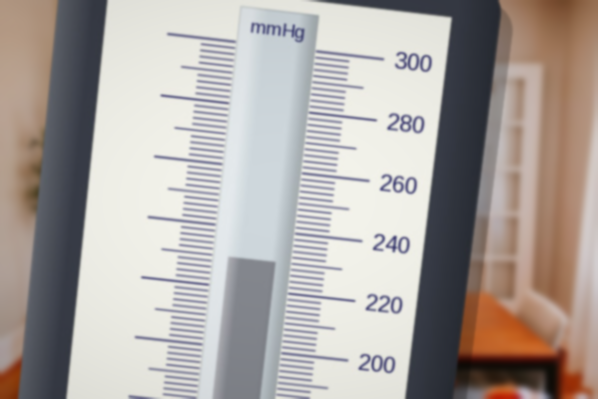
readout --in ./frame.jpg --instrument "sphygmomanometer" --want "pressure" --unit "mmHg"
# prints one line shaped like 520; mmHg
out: 230; mmHg
